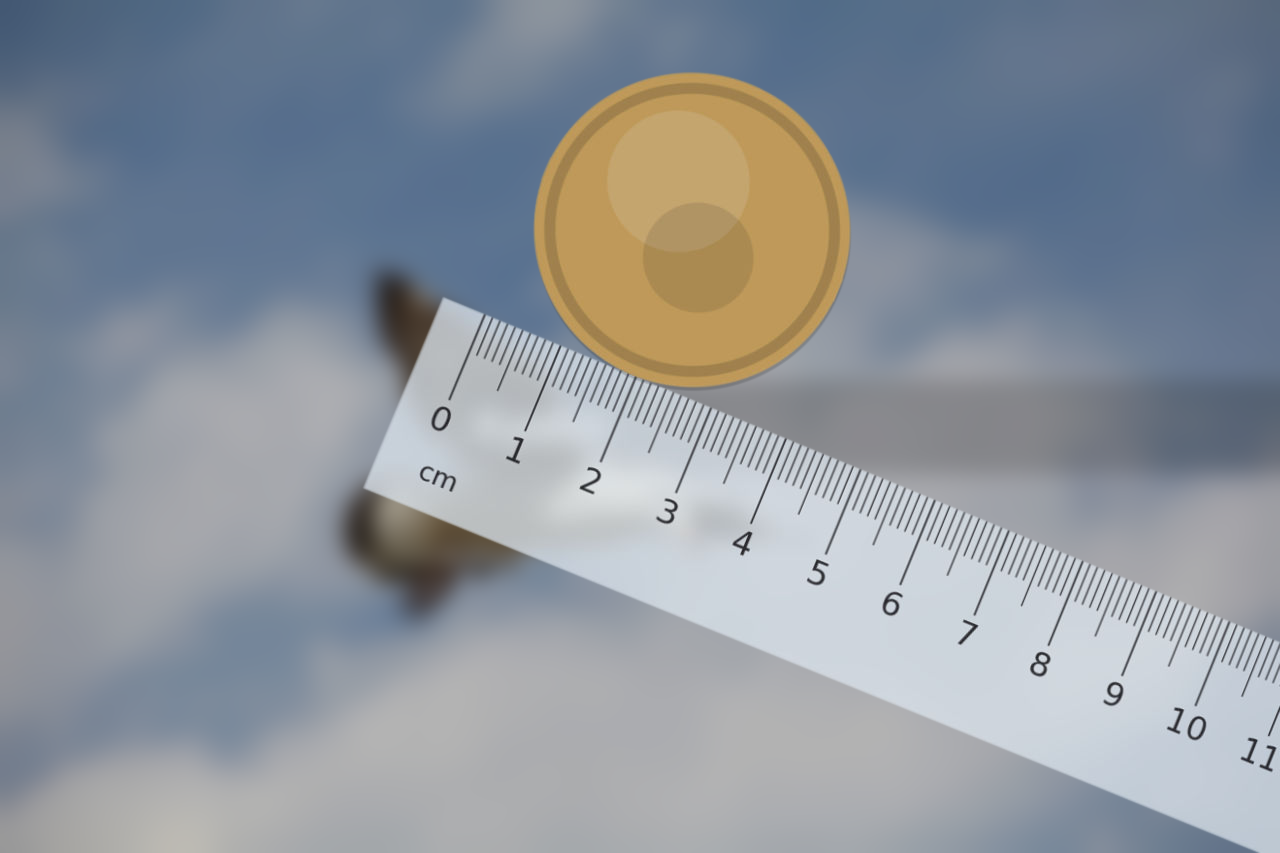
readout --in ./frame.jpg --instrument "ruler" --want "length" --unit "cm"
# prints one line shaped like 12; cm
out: 3.9; cm
